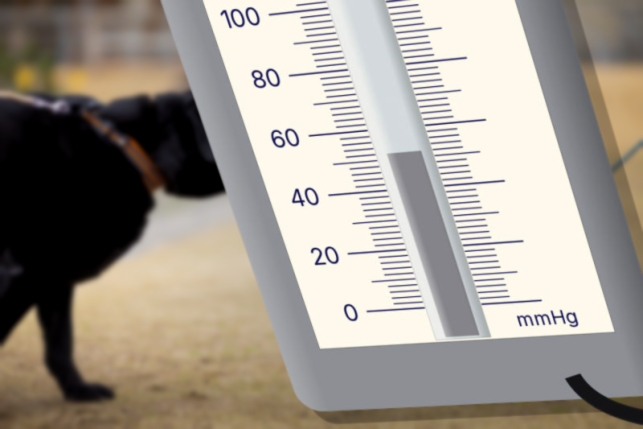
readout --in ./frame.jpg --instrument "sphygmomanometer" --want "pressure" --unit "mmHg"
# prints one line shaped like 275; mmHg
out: 52; mmHg
